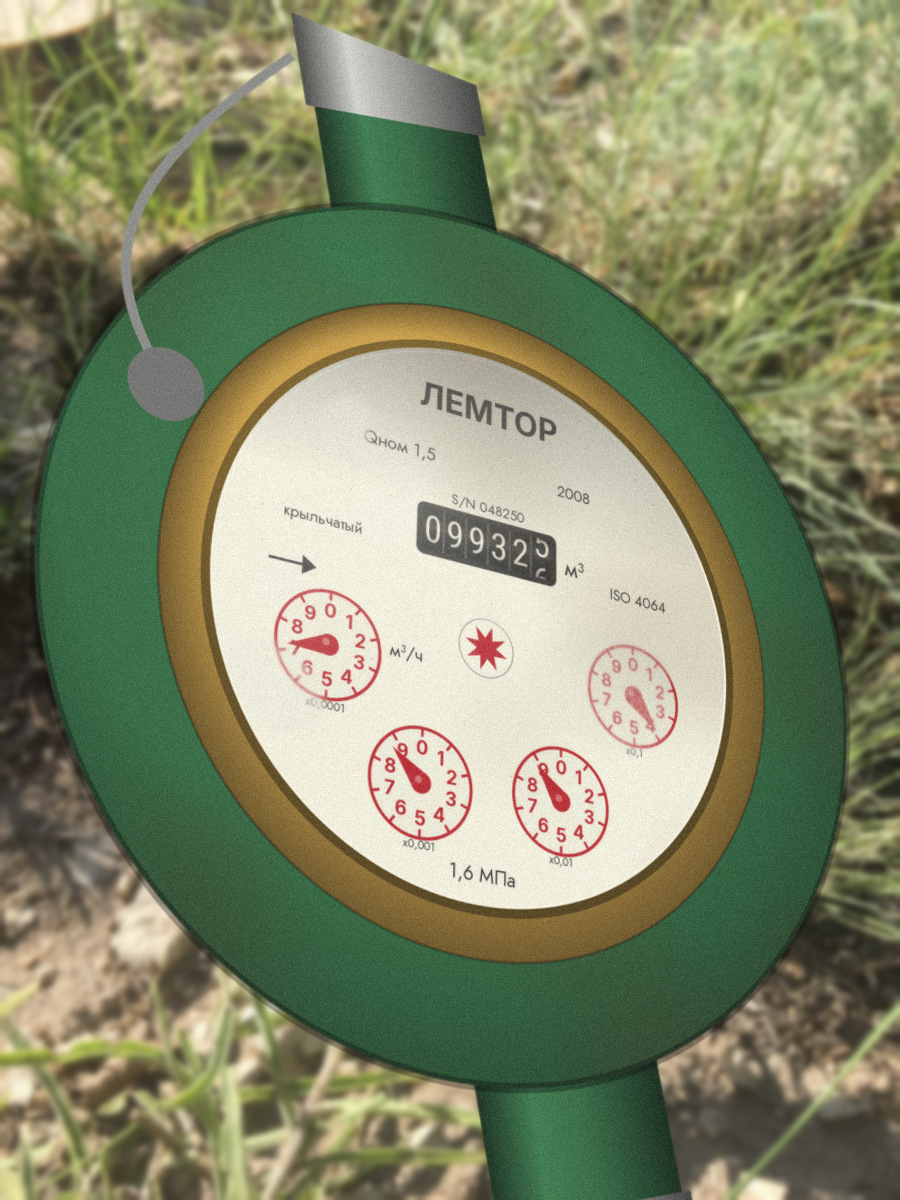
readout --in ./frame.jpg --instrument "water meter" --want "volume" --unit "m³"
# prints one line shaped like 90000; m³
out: 99325.3887; m³
